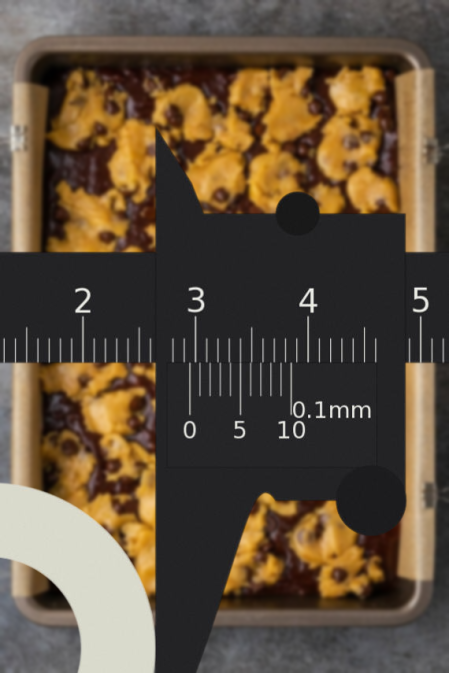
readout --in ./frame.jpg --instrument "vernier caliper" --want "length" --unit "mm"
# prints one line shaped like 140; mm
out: 29.5; mm
